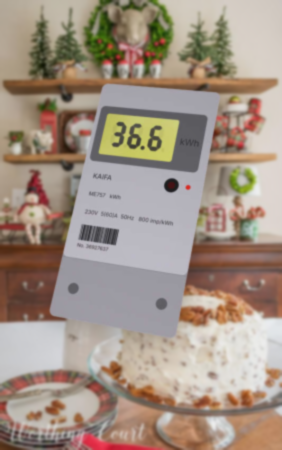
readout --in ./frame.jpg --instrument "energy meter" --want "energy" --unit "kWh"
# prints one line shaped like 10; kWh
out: 36.6; kWh
